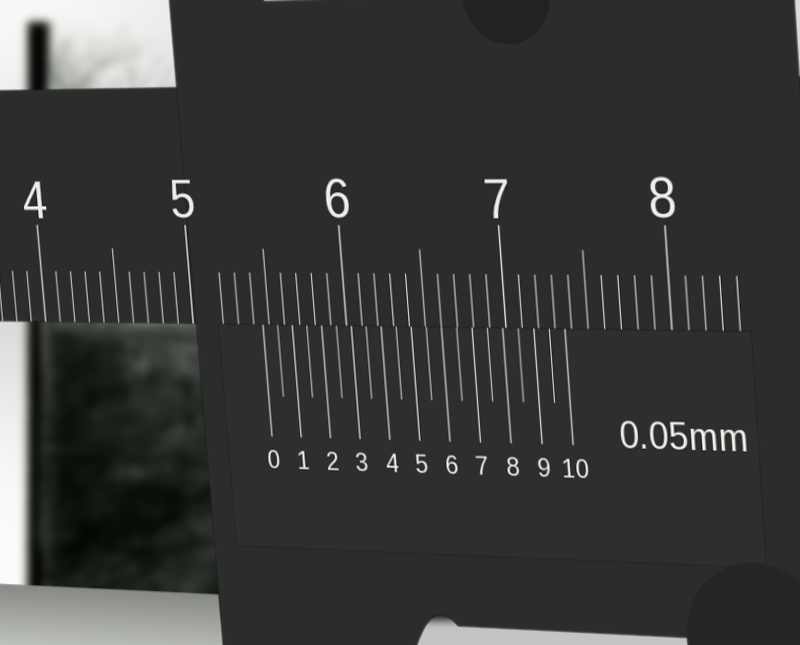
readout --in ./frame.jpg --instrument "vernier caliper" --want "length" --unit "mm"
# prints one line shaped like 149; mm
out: 54.6; mm
